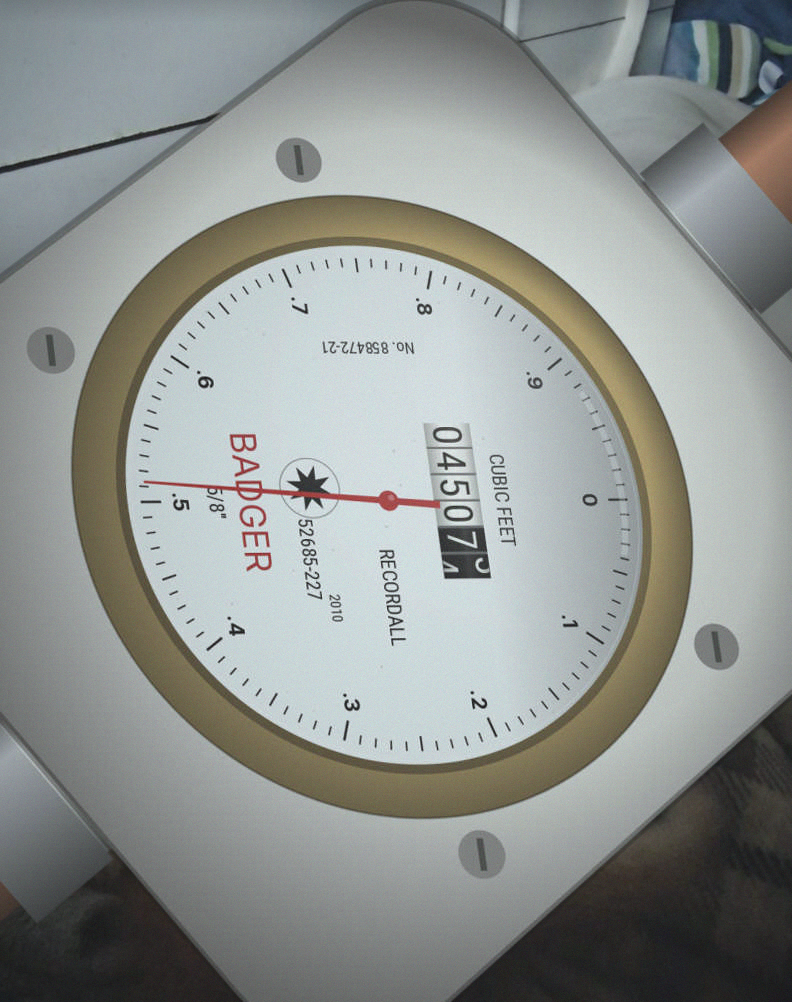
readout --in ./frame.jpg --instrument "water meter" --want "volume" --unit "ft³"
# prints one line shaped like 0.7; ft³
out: 45073.51; ft³
